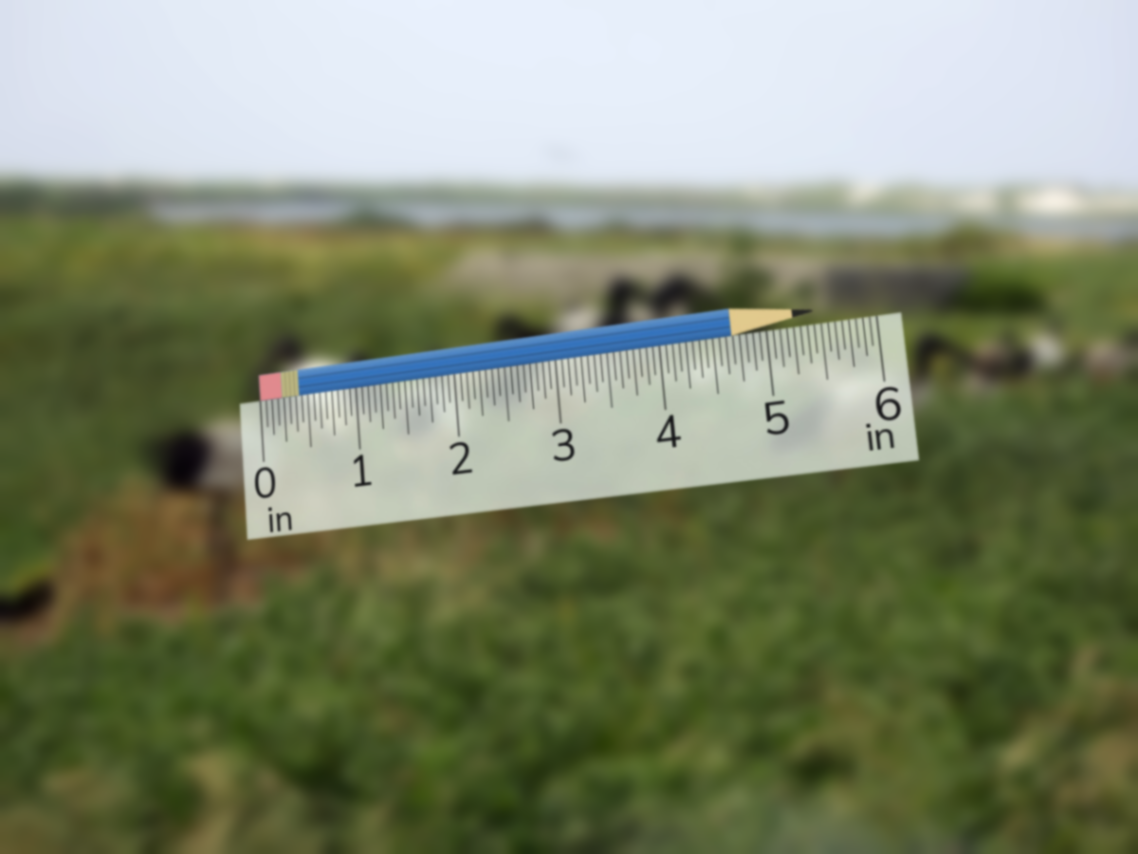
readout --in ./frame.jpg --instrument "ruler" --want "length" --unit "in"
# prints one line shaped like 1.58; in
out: 5.4375; in
